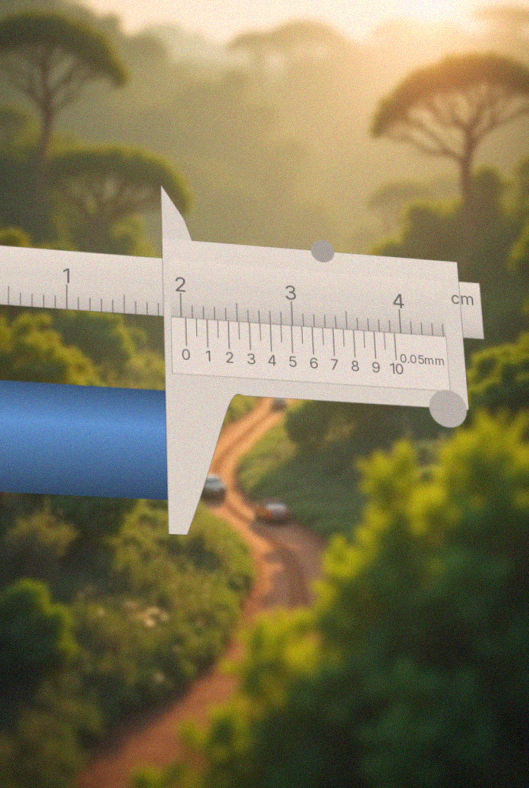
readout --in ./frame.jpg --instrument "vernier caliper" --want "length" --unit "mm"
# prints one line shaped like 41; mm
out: 20.4; mm
